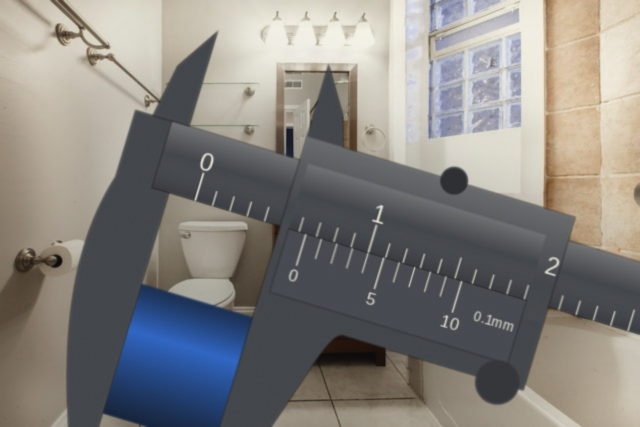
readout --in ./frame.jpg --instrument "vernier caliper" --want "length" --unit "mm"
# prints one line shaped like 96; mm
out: 6.4; mm
